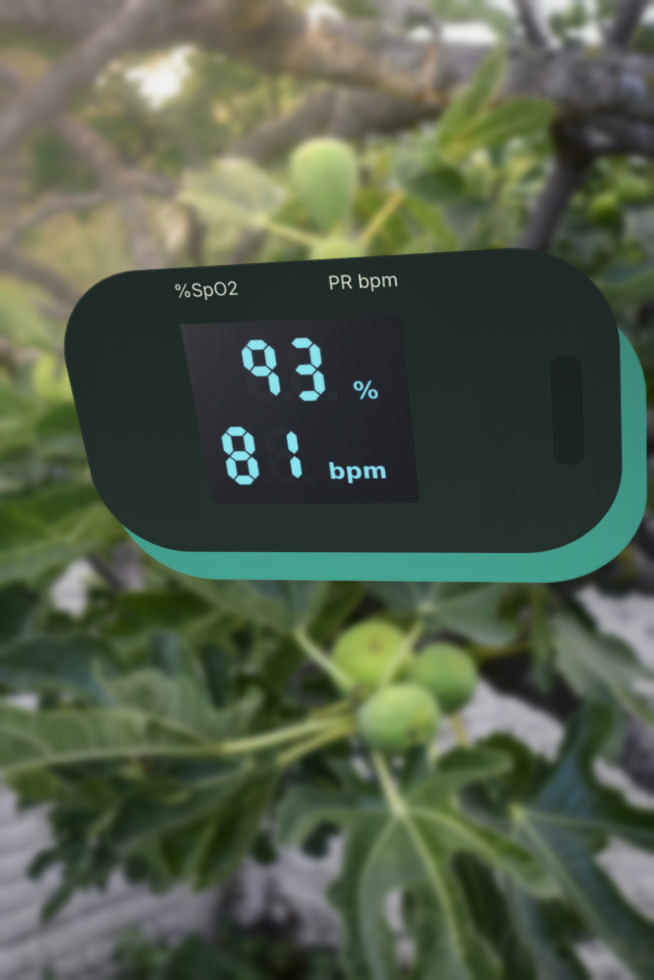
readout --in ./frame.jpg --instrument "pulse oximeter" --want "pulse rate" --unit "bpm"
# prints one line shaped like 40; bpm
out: 81; bpm
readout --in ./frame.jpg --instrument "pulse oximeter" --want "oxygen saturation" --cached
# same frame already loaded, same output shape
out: 93; %
